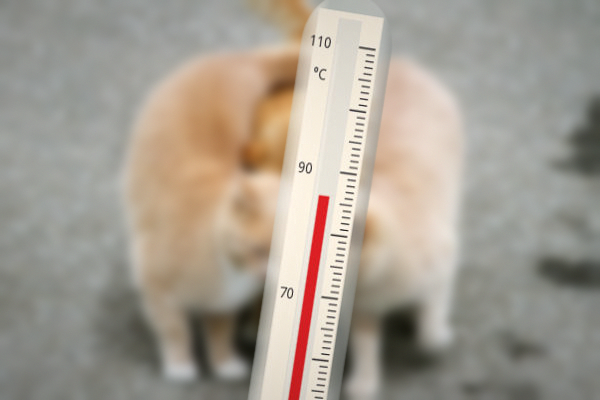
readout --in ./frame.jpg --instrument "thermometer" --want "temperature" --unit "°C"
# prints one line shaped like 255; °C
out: 86; °C
